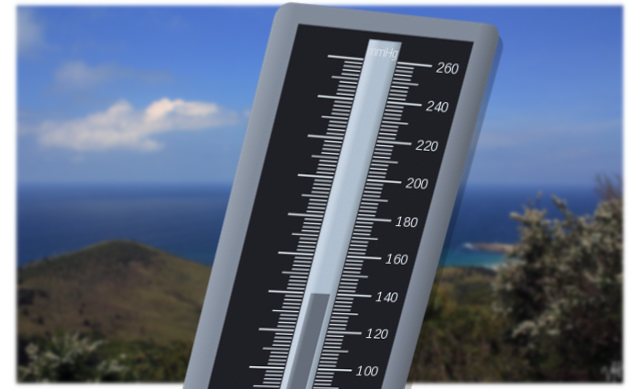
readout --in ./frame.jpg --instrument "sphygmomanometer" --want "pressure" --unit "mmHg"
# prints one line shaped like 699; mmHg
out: 140; mmHg
